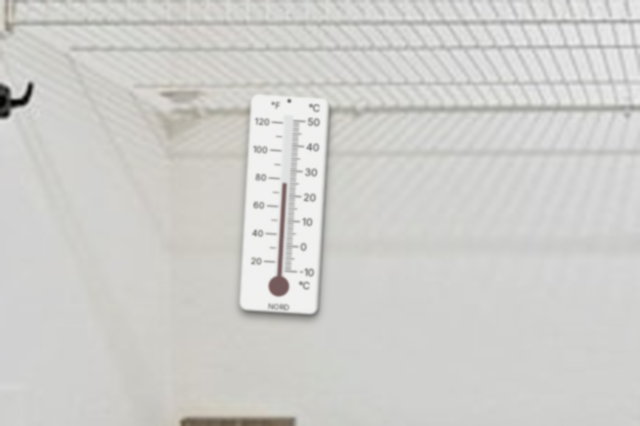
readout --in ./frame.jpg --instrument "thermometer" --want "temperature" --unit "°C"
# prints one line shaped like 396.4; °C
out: 25; °C
